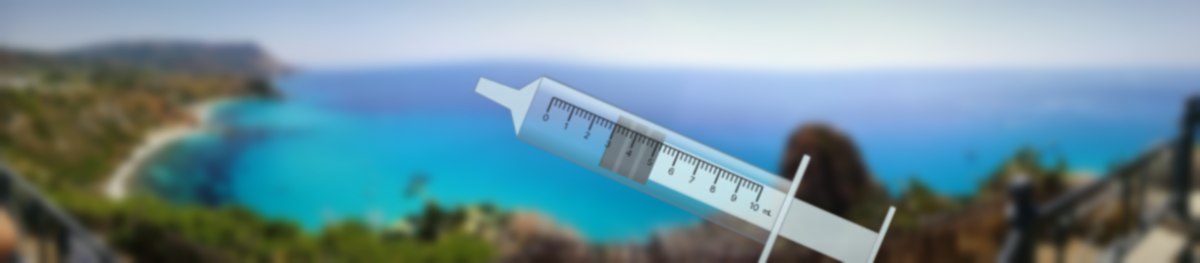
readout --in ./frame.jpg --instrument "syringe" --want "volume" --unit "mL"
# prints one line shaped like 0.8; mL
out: 3; mL
